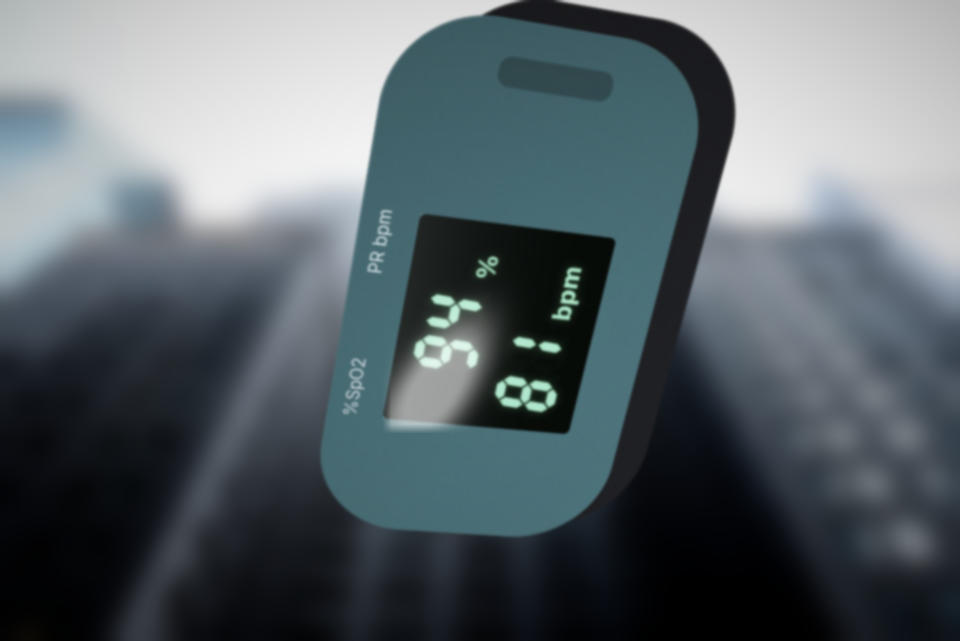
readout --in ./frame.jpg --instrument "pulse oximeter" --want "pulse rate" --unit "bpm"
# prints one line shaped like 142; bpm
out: 81; bpm
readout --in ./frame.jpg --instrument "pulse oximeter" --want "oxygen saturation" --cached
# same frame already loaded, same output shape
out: 94; %
